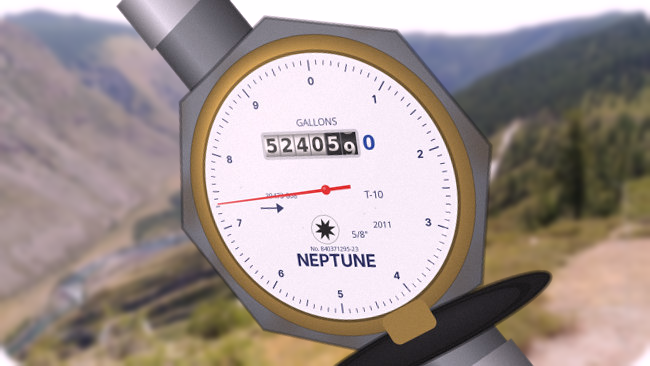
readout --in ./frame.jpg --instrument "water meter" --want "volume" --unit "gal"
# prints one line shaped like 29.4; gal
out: 5240587.3; gal
